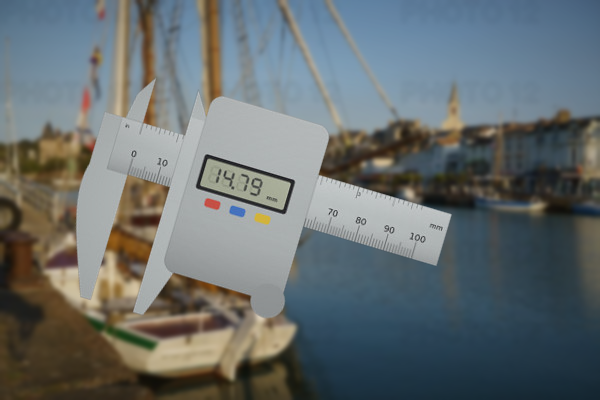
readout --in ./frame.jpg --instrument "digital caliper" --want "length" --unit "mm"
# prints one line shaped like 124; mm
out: 14.79; mm
